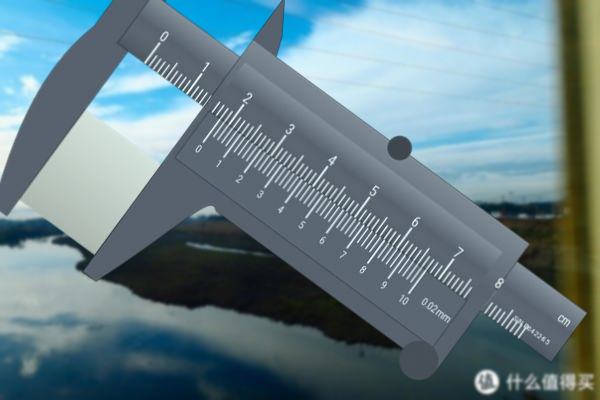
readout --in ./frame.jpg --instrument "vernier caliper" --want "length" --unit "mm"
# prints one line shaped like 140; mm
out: 18.0; mm
